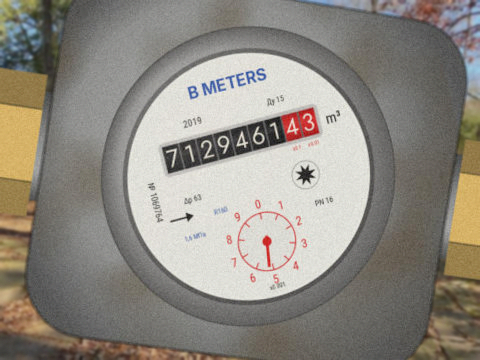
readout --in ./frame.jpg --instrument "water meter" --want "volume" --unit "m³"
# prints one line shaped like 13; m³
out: 7129461.435; m³
